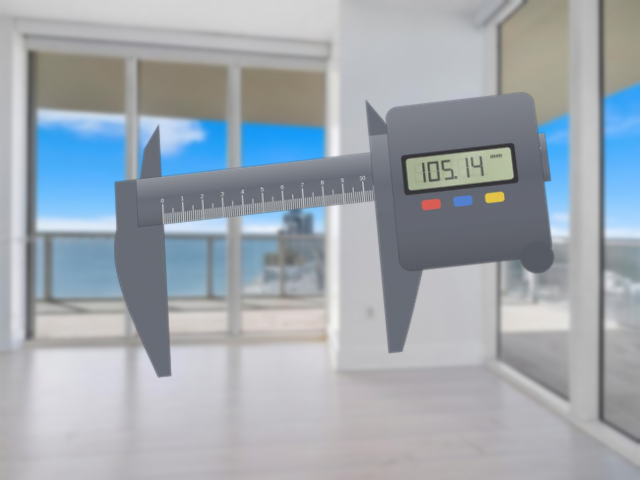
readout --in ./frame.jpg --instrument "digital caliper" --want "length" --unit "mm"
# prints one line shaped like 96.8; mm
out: 105.14; mm
